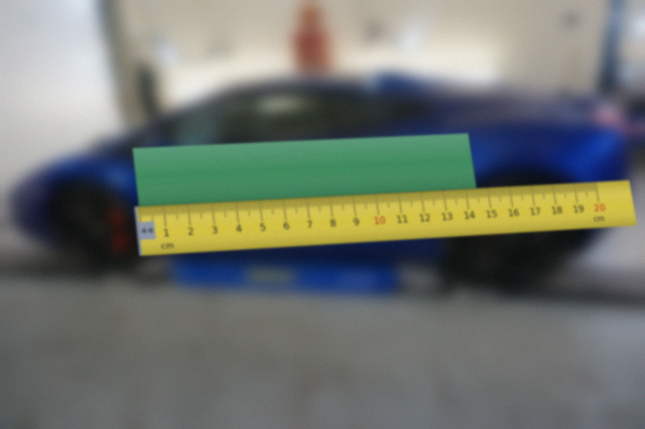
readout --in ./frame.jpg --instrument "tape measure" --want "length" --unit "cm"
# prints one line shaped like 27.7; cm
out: 14.5; cm
